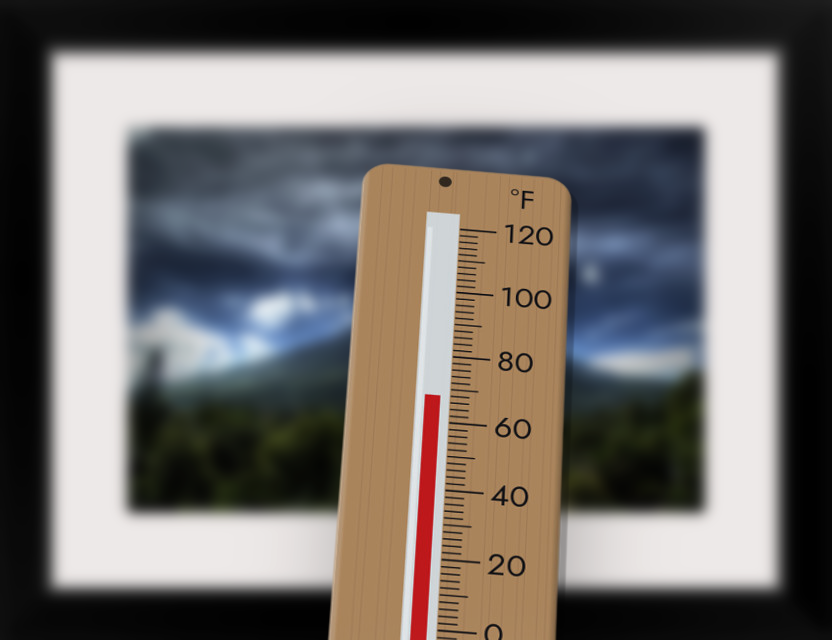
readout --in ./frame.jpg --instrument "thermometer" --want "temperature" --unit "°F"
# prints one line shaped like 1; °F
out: 68; °F
